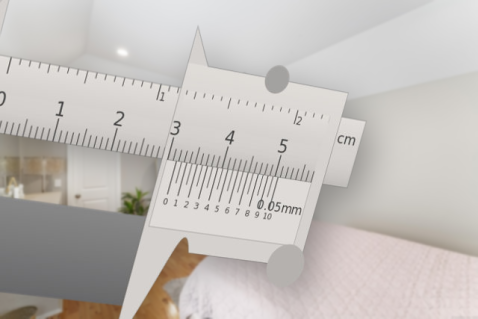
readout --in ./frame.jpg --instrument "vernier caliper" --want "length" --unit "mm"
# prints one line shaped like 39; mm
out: 31.6; mm
